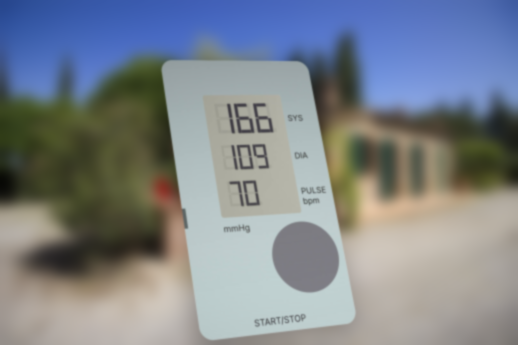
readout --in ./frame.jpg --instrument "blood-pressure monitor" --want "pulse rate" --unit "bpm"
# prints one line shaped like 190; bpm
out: 70; bpm
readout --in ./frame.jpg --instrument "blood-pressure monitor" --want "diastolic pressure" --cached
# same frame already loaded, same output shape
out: 109; mmHg
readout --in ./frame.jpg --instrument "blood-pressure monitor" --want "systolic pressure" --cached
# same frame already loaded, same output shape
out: 166; mmHg
